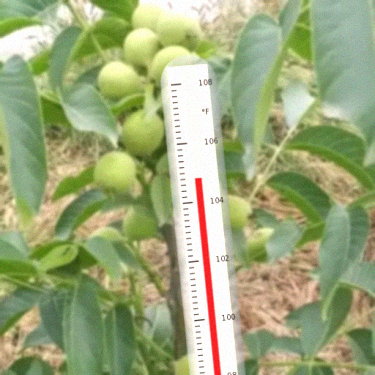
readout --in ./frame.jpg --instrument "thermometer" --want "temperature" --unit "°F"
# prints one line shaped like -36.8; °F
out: 104.8; °F
